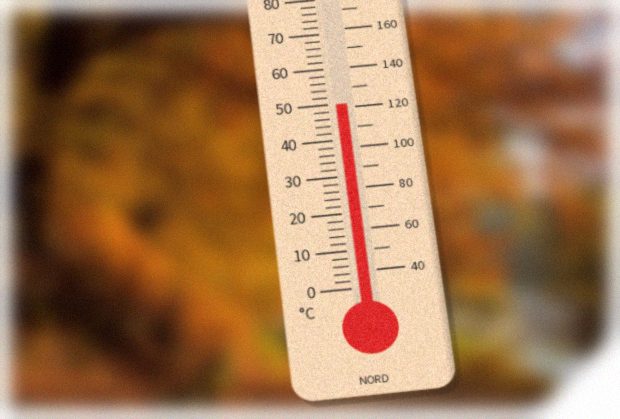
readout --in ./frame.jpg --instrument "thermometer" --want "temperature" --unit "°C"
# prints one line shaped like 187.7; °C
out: 50; °C
